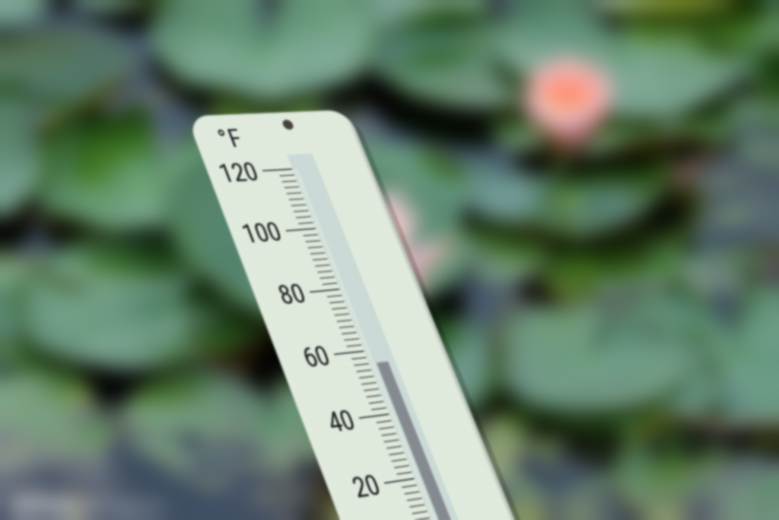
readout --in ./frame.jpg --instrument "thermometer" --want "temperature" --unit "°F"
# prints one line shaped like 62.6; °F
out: 56; °F
